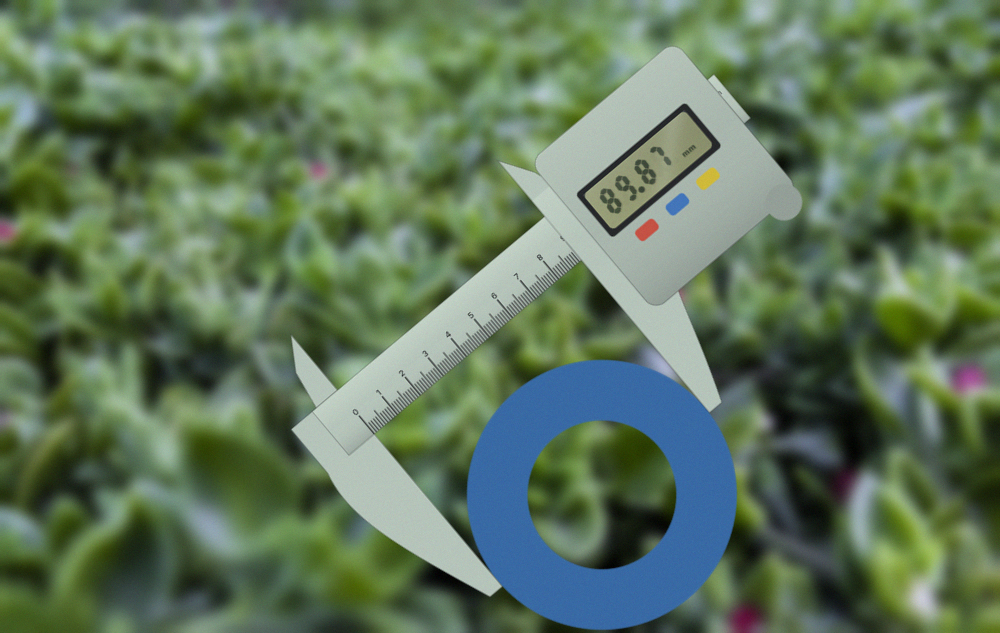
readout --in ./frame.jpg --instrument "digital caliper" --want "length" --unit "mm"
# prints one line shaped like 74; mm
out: 89.87; mm
